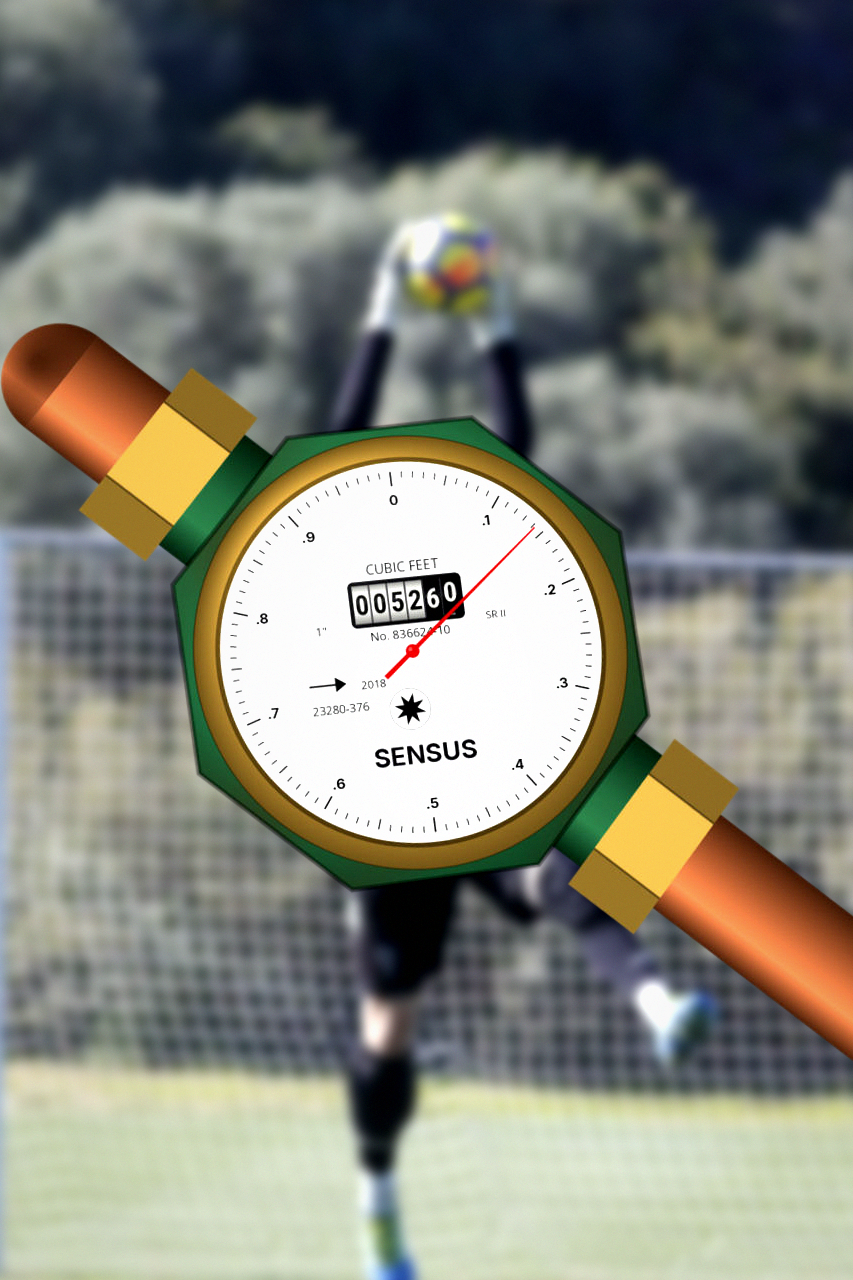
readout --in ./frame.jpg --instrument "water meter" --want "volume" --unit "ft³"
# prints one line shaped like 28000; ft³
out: 5260.14; ft³
